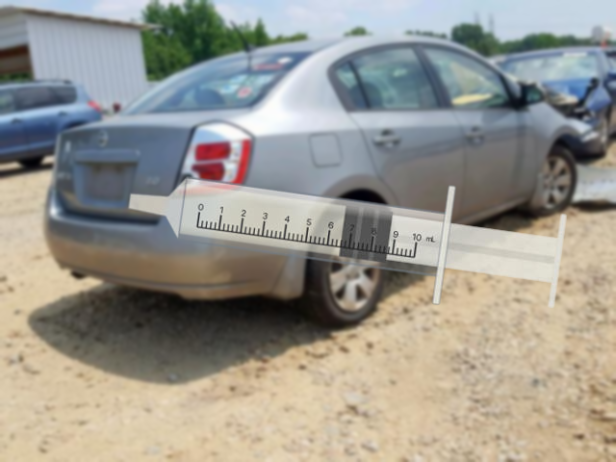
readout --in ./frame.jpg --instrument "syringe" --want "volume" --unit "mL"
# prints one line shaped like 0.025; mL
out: 6.6; mL
